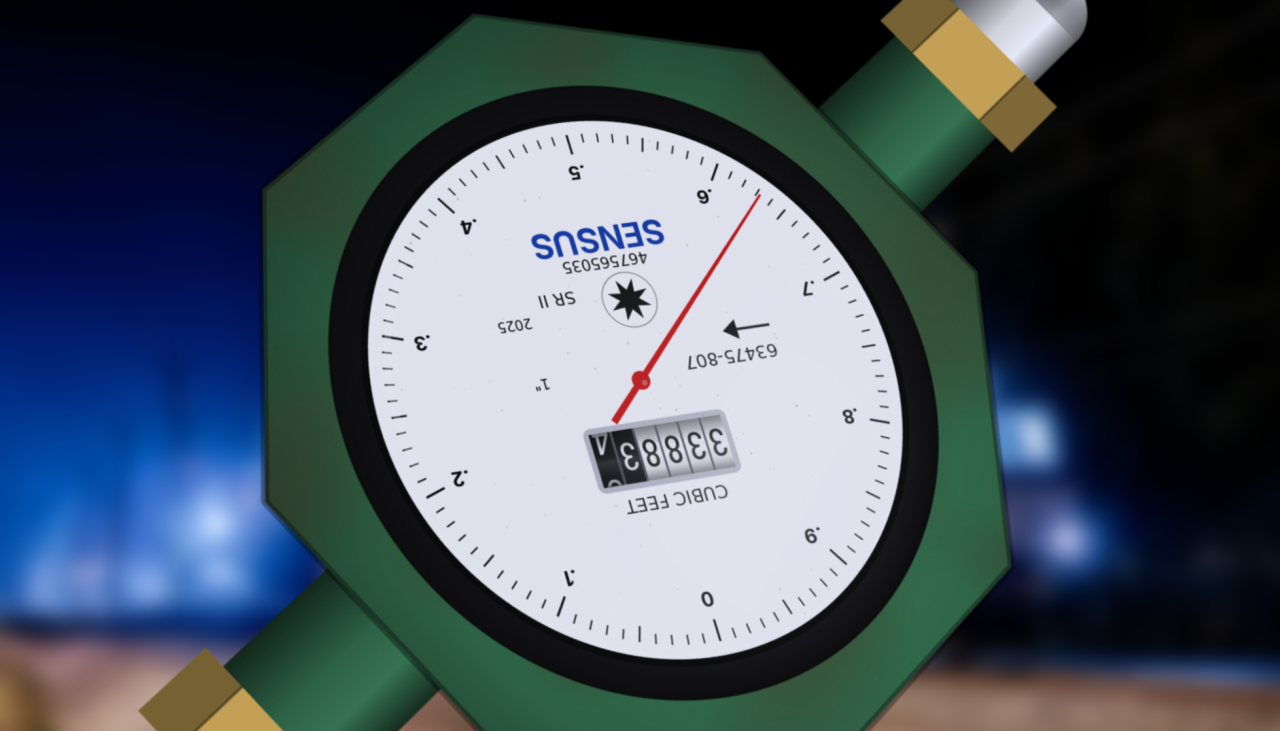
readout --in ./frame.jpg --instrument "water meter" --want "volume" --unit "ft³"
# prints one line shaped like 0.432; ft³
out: 338833.63; ft³
